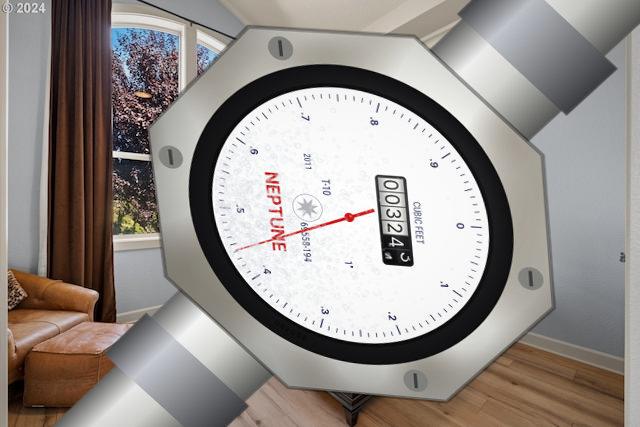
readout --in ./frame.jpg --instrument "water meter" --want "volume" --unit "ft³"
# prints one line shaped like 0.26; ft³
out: 3243.44; ft³
